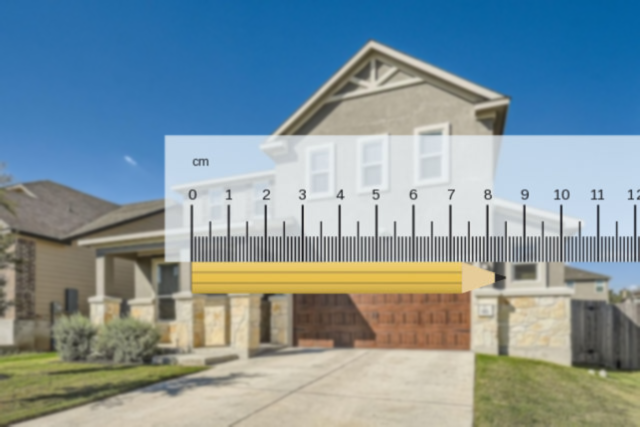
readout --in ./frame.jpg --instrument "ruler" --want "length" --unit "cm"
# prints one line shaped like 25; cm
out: 8.5; cm
